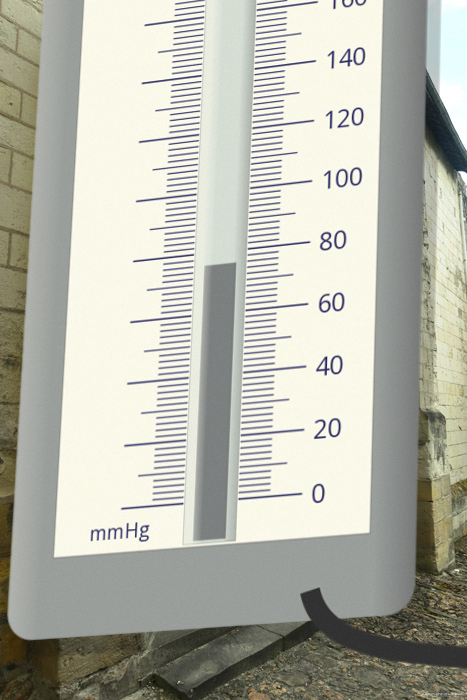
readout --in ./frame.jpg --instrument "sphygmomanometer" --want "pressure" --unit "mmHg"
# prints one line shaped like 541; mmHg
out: 76; mmHg
